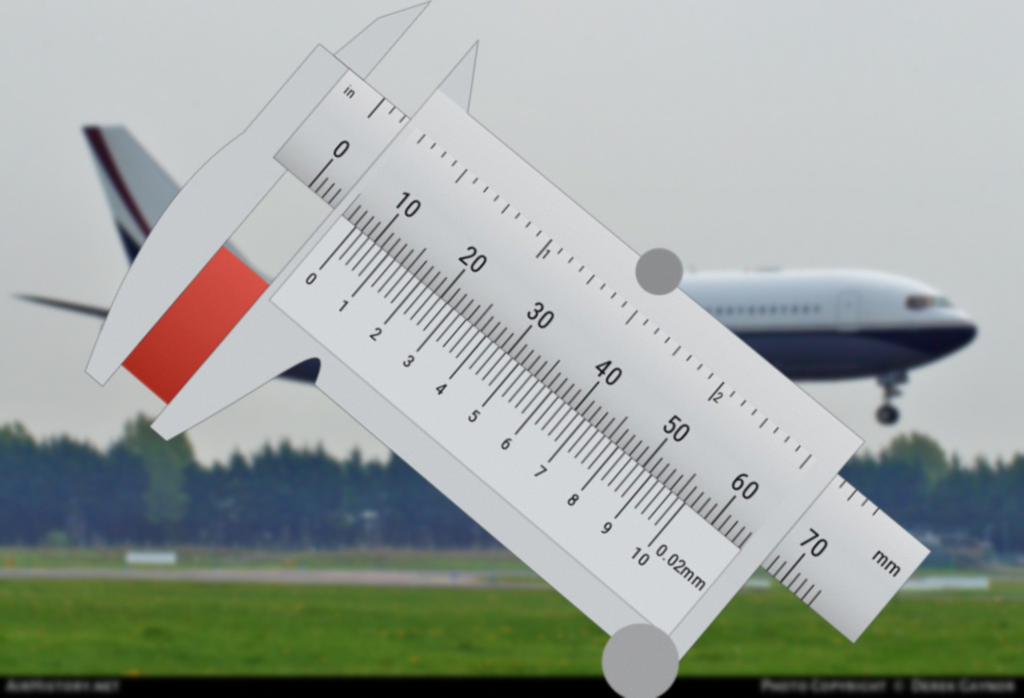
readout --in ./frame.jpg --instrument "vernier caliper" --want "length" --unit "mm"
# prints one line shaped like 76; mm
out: 7.2; mm
